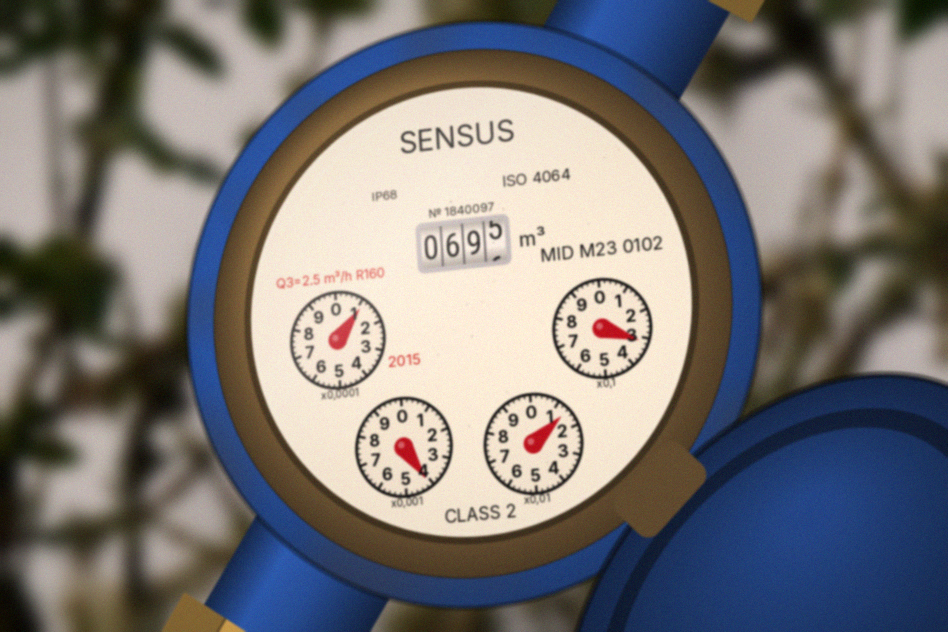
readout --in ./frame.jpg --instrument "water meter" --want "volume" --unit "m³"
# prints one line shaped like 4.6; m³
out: 695.3141; m³
